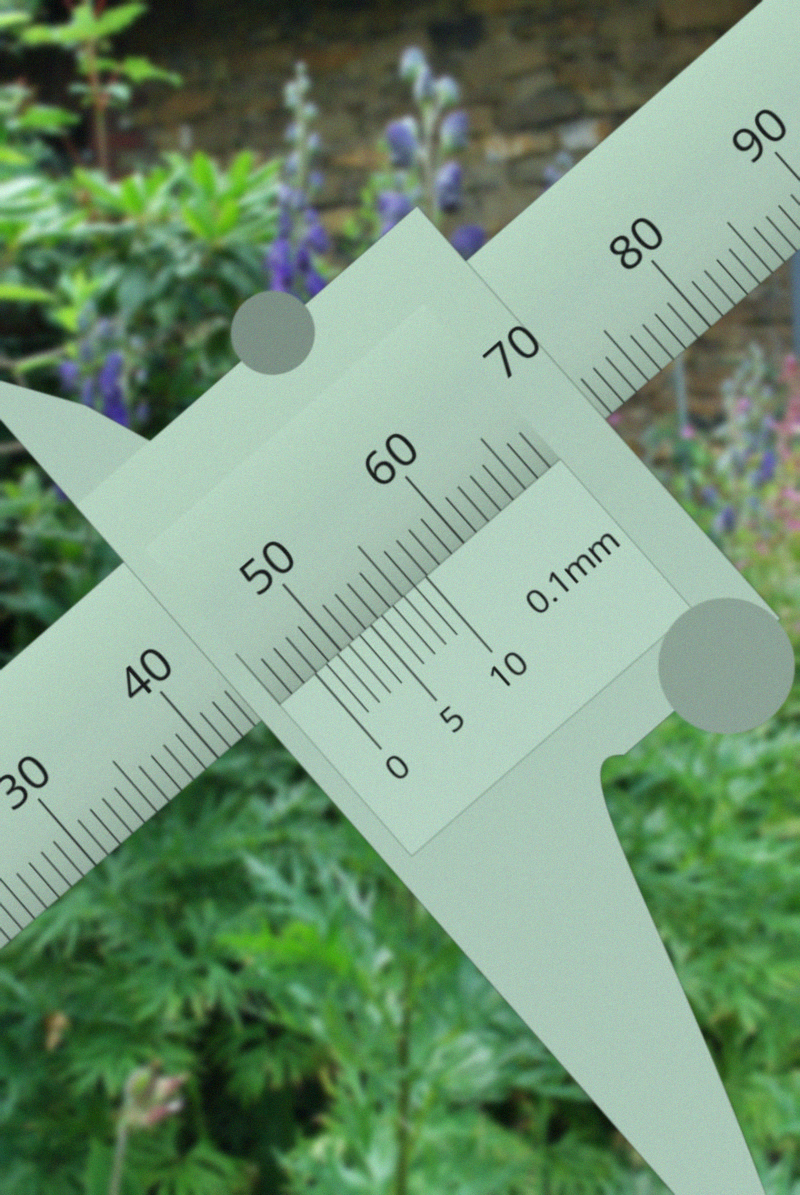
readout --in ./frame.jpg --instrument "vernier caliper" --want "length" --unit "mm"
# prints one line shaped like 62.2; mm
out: 47.9; mm
